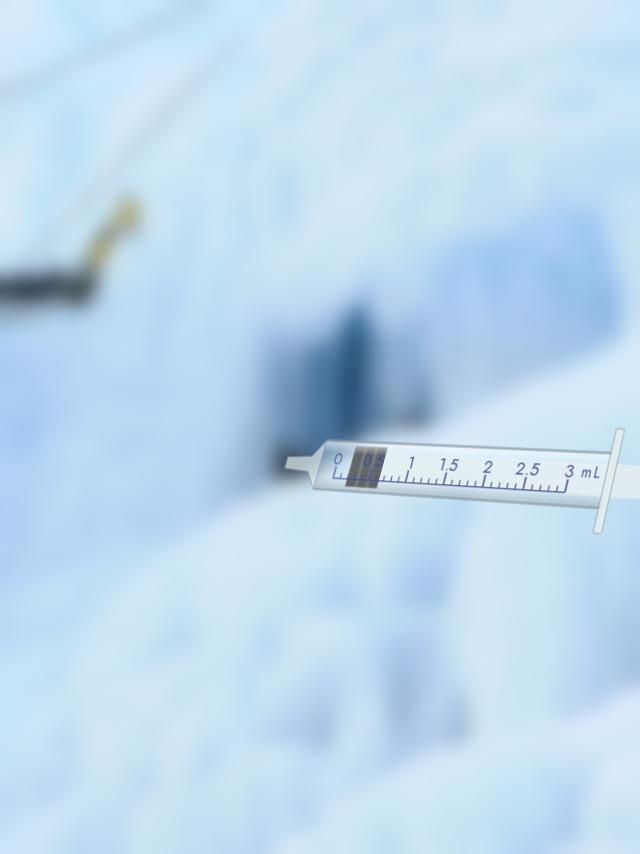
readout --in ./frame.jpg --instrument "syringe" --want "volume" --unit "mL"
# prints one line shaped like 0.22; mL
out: 0.2; mL
